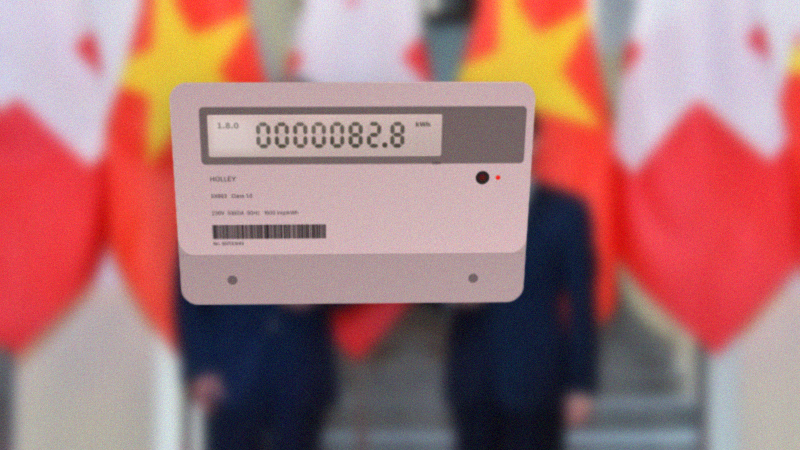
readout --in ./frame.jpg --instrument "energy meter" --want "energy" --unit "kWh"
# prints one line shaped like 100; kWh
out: 82.8; kWh
